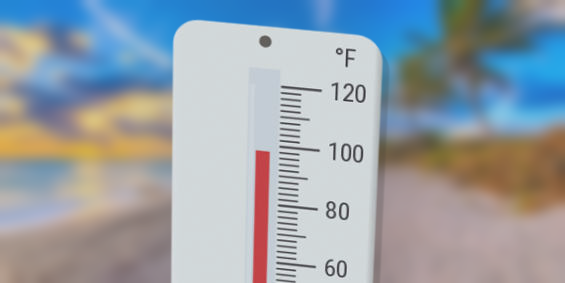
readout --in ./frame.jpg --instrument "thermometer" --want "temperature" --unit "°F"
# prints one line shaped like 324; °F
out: 98; °F
